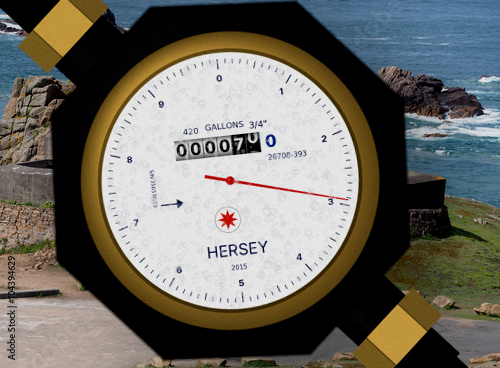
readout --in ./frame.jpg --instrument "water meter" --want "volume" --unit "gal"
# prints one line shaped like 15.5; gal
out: 702.9; gal
